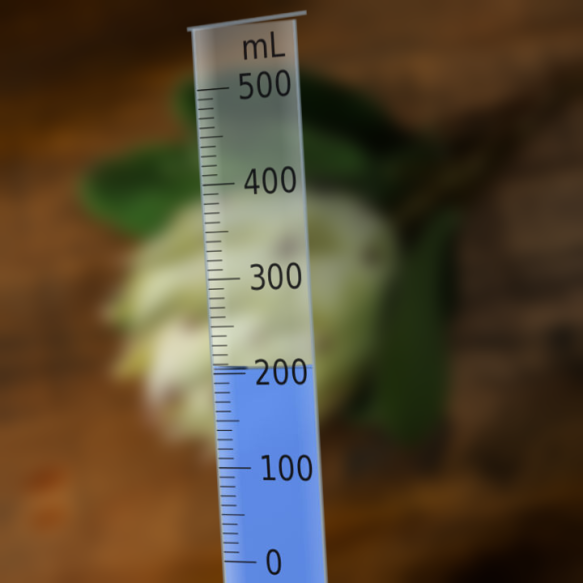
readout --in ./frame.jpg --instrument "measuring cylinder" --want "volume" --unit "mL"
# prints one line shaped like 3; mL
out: 205; mL
